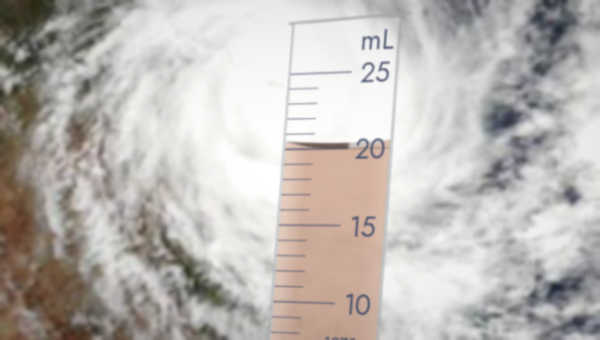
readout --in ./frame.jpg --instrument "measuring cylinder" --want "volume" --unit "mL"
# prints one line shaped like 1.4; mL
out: 20; mL
